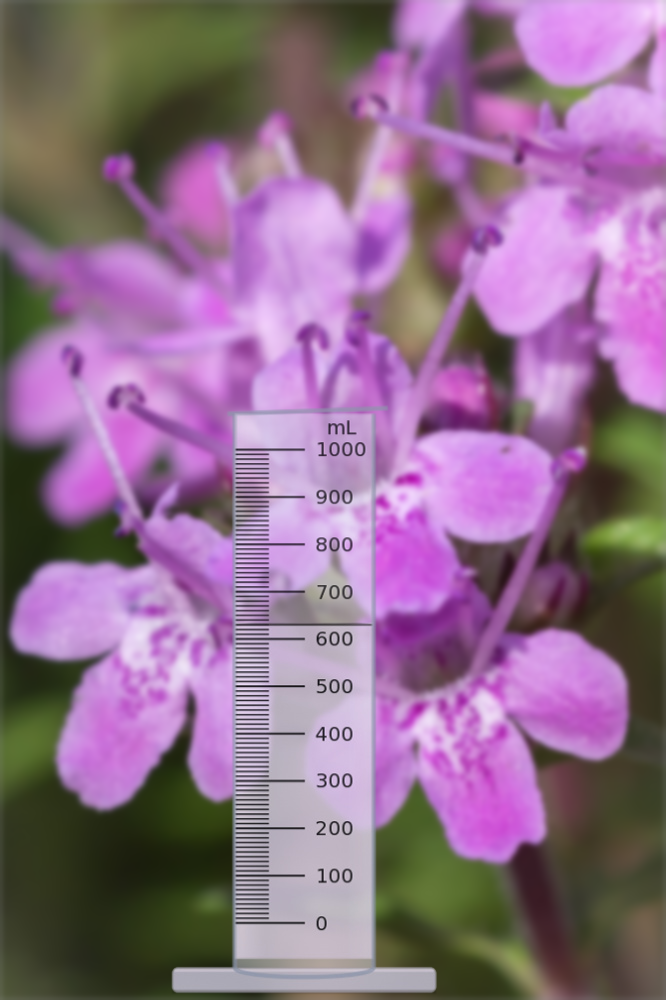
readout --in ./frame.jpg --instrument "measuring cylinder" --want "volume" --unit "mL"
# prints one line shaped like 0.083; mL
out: 630; mL
